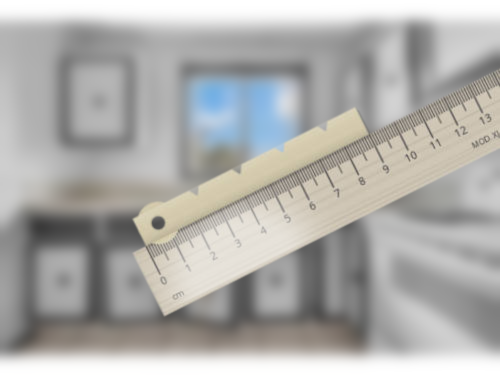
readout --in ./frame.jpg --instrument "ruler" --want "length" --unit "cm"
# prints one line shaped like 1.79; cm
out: 9; cm
